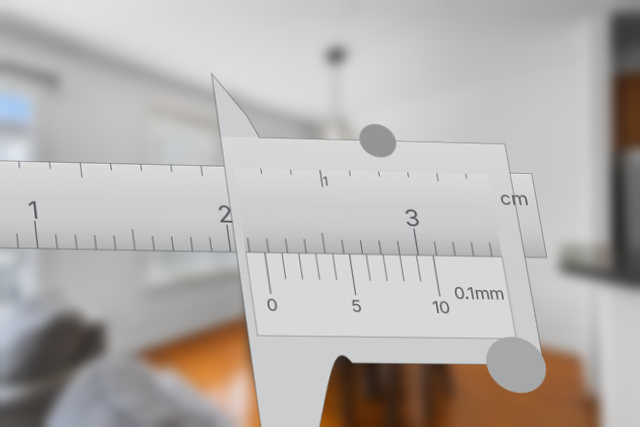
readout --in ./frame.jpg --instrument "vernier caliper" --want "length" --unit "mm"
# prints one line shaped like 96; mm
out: 21.8; mm
